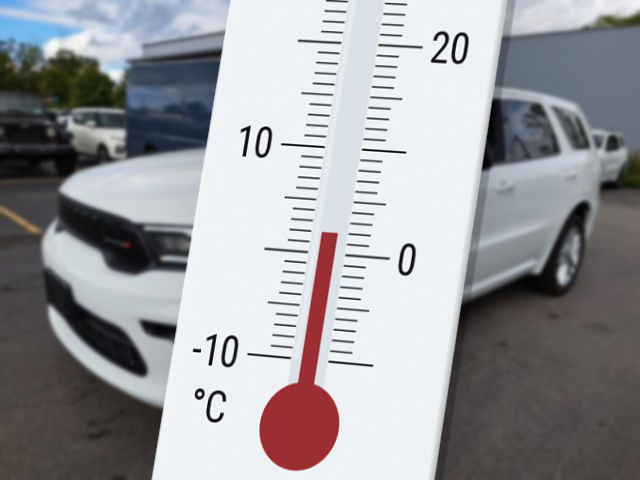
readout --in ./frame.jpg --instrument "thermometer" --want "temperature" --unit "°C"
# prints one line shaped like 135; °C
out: 2; °C
